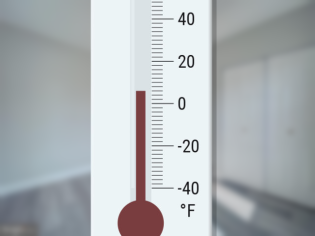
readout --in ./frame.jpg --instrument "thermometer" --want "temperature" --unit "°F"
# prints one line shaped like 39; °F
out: 6; °F
